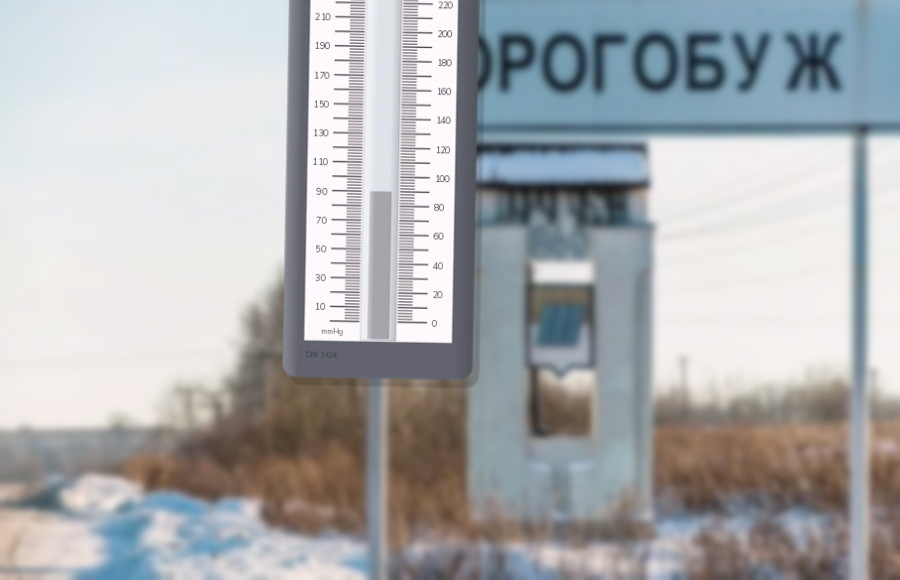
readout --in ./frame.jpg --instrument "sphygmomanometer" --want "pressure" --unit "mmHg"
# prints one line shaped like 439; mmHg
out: 90; mmHg
